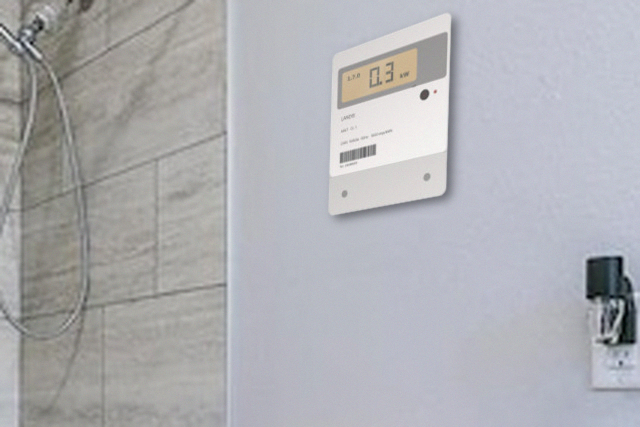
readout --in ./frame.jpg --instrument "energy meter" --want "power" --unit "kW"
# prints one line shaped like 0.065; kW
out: 0.3; kW
